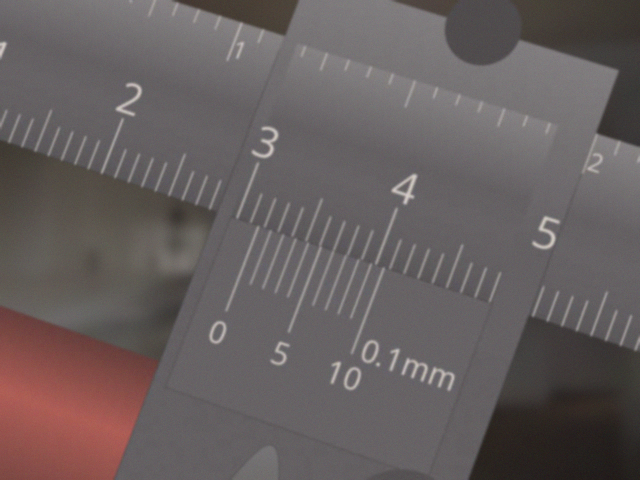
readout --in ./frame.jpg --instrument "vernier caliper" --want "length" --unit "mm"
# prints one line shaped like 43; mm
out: 31.6; mm
